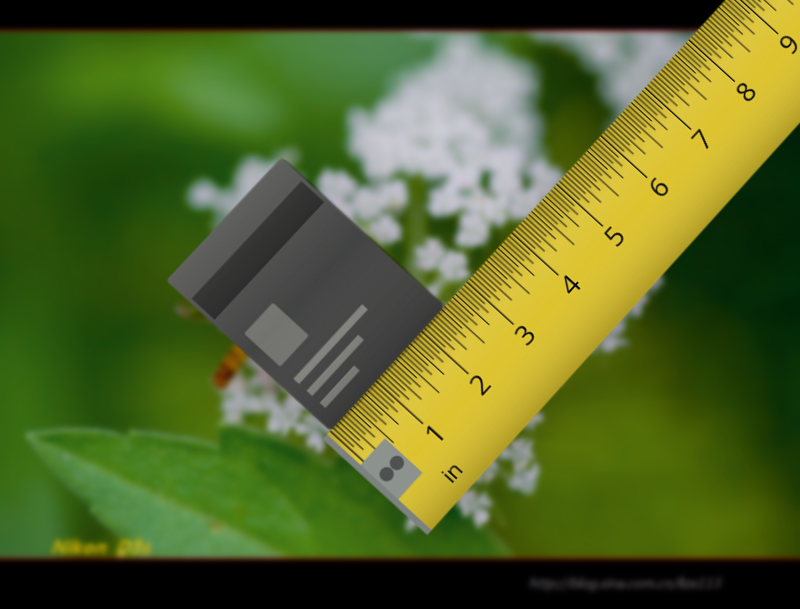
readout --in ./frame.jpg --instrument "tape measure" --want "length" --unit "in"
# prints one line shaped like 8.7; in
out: 2.5; in
